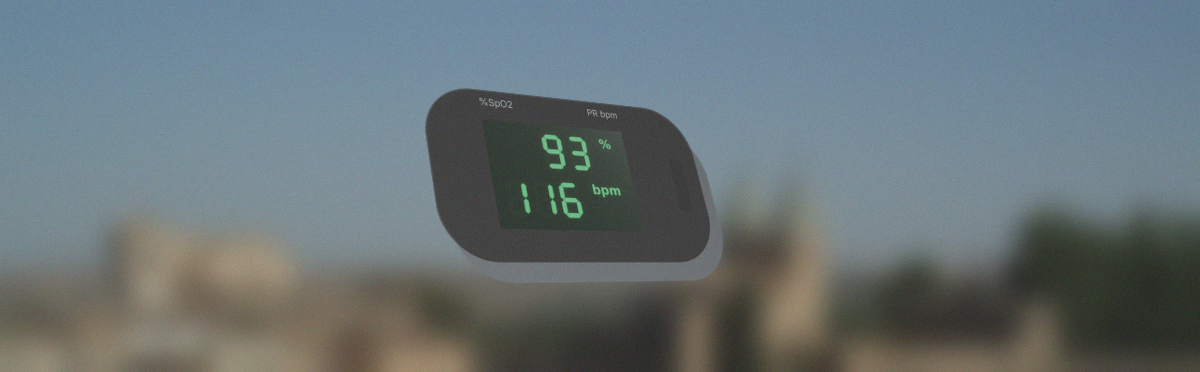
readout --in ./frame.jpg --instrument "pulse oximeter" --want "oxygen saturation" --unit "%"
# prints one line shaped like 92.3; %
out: 93; %
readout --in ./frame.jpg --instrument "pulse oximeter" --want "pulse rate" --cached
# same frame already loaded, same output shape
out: 116; bpm
